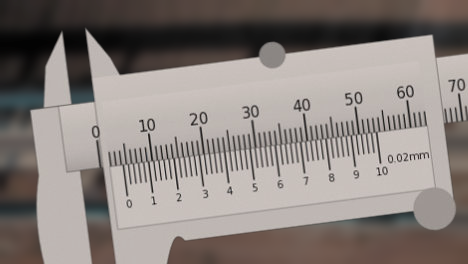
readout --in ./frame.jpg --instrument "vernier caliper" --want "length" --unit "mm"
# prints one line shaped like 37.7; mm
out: 4.4; mm
